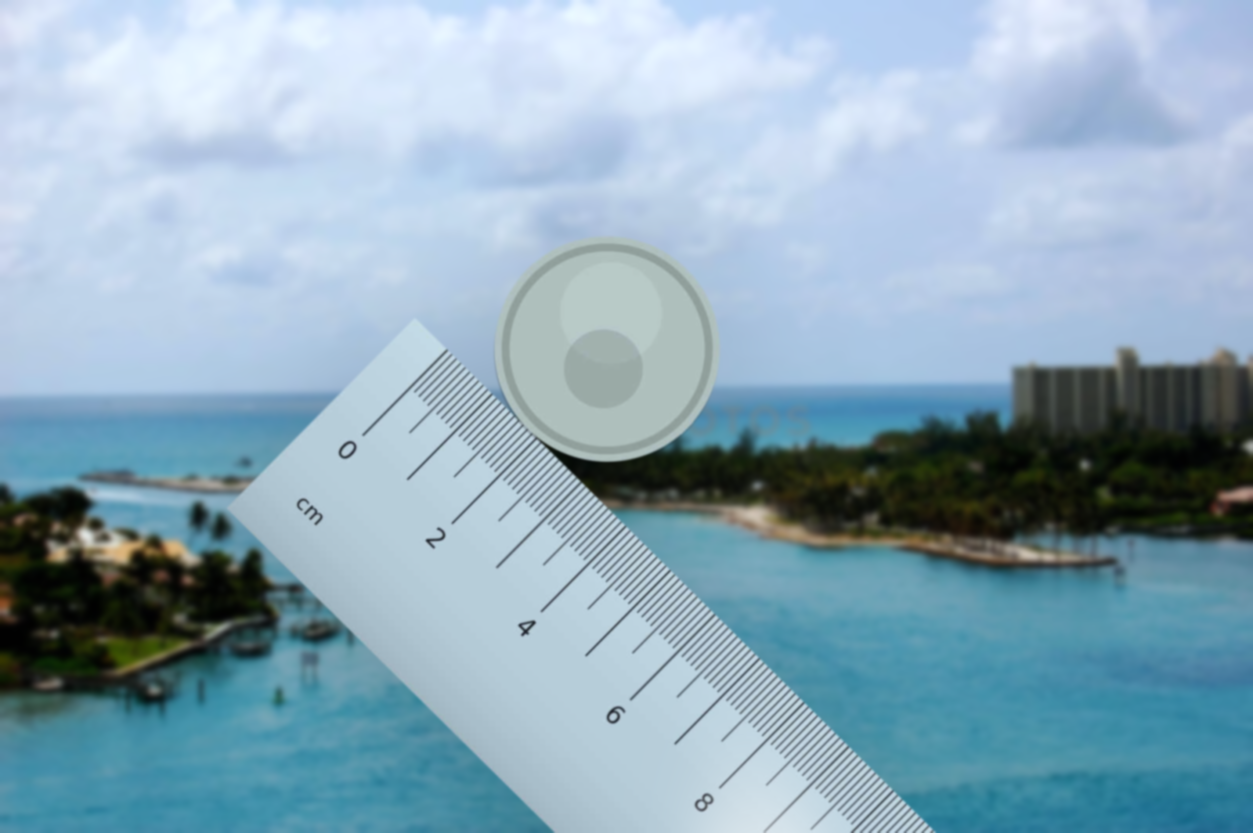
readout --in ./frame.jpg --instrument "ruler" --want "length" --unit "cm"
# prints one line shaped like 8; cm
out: 3.6; cm
